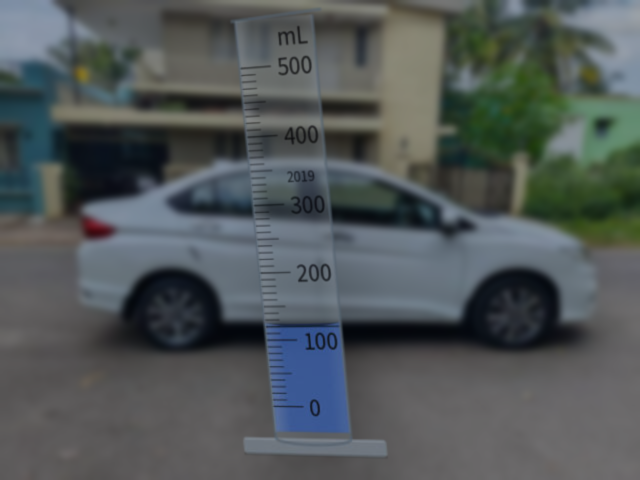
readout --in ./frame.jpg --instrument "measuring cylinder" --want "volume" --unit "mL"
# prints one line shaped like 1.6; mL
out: 120; mL
